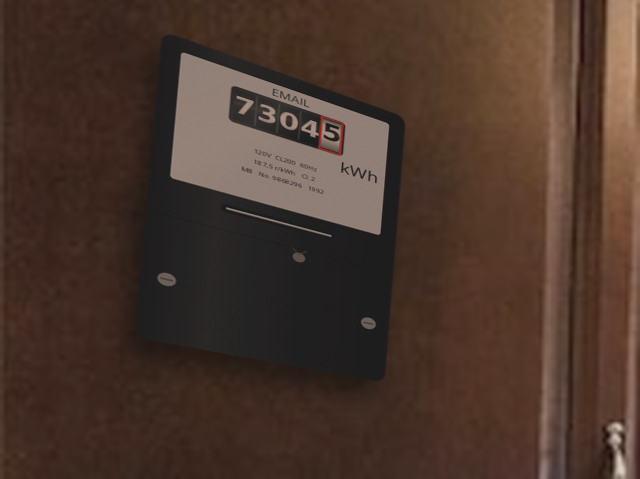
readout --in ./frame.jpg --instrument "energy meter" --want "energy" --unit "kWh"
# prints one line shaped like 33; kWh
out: 7304.5; kWh
